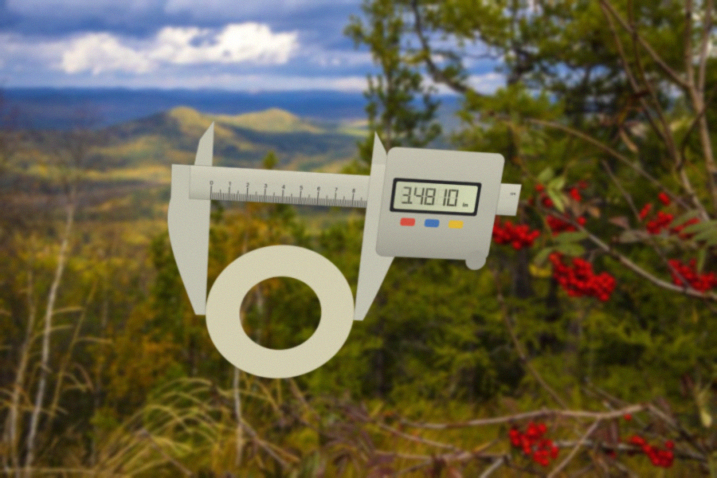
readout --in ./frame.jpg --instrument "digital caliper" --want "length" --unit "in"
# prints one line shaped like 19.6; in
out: 3.4810; in
